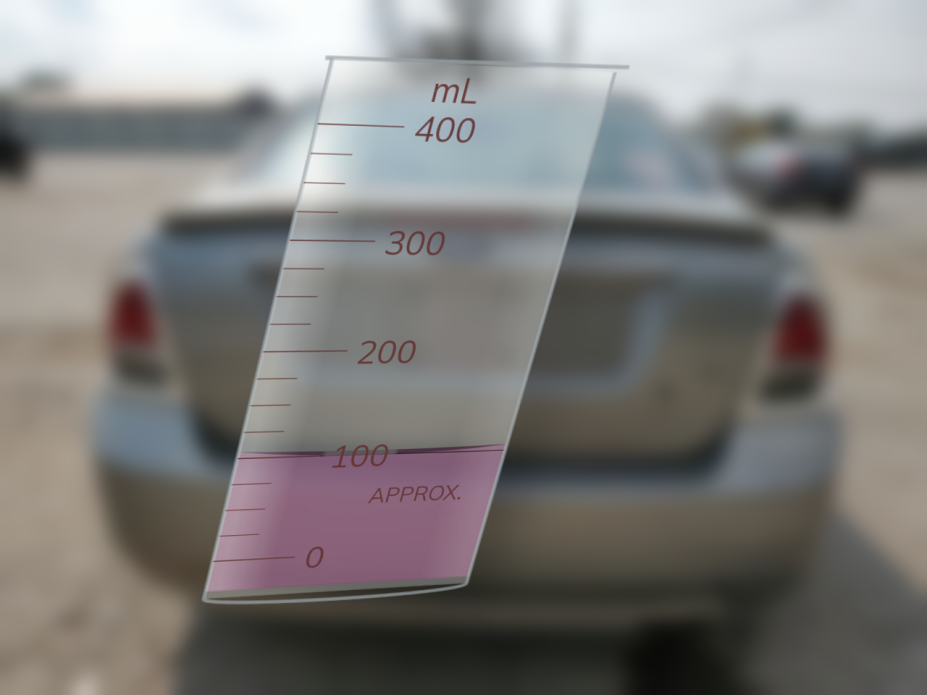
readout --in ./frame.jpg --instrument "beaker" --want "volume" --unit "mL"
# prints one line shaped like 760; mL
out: 100; mL
